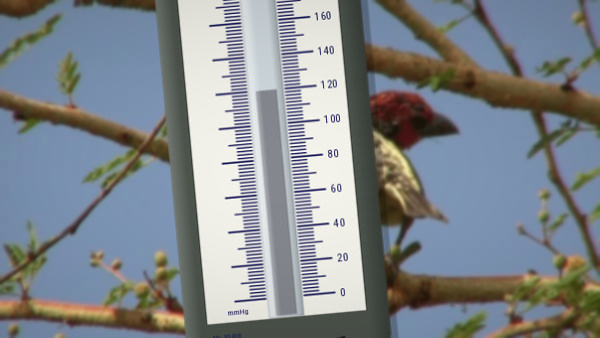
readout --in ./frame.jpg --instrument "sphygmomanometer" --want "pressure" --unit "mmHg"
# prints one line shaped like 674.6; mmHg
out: 120; mmHg
